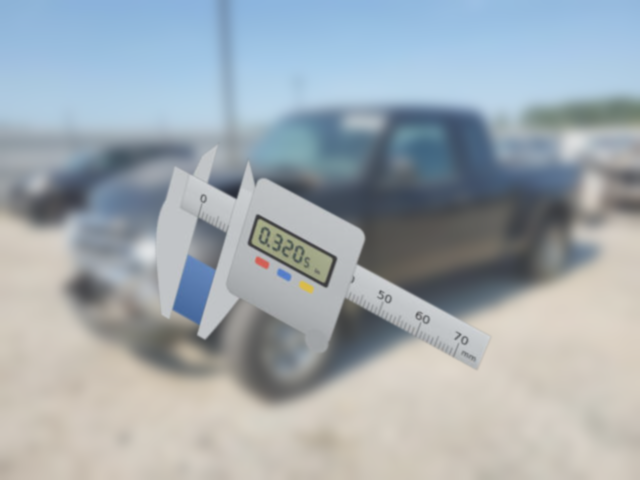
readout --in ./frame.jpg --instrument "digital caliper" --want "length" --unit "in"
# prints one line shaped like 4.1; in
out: 0.3205; in
